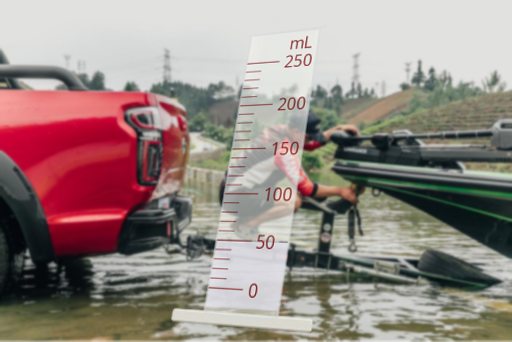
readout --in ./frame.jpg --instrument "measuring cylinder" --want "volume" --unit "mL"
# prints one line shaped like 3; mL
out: 50; mL
